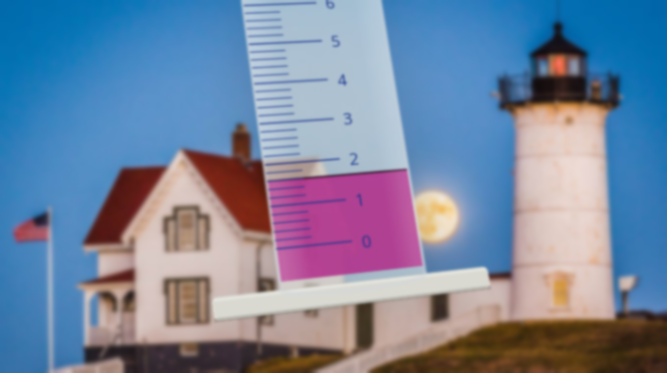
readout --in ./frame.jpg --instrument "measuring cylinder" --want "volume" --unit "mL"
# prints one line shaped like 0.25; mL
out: 1.6; mL
